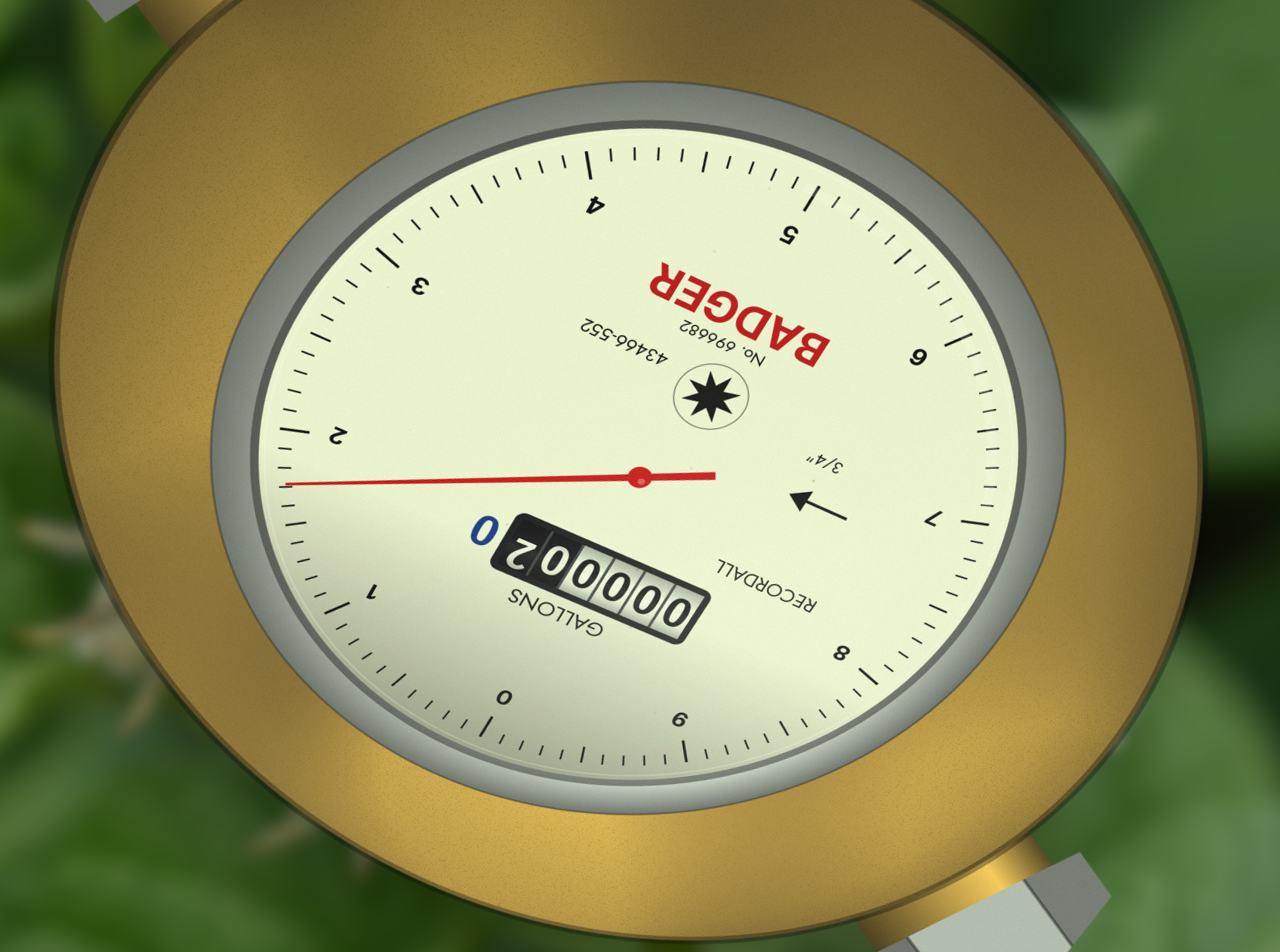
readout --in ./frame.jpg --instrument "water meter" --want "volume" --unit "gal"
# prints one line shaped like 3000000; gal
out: 21.7; gal
